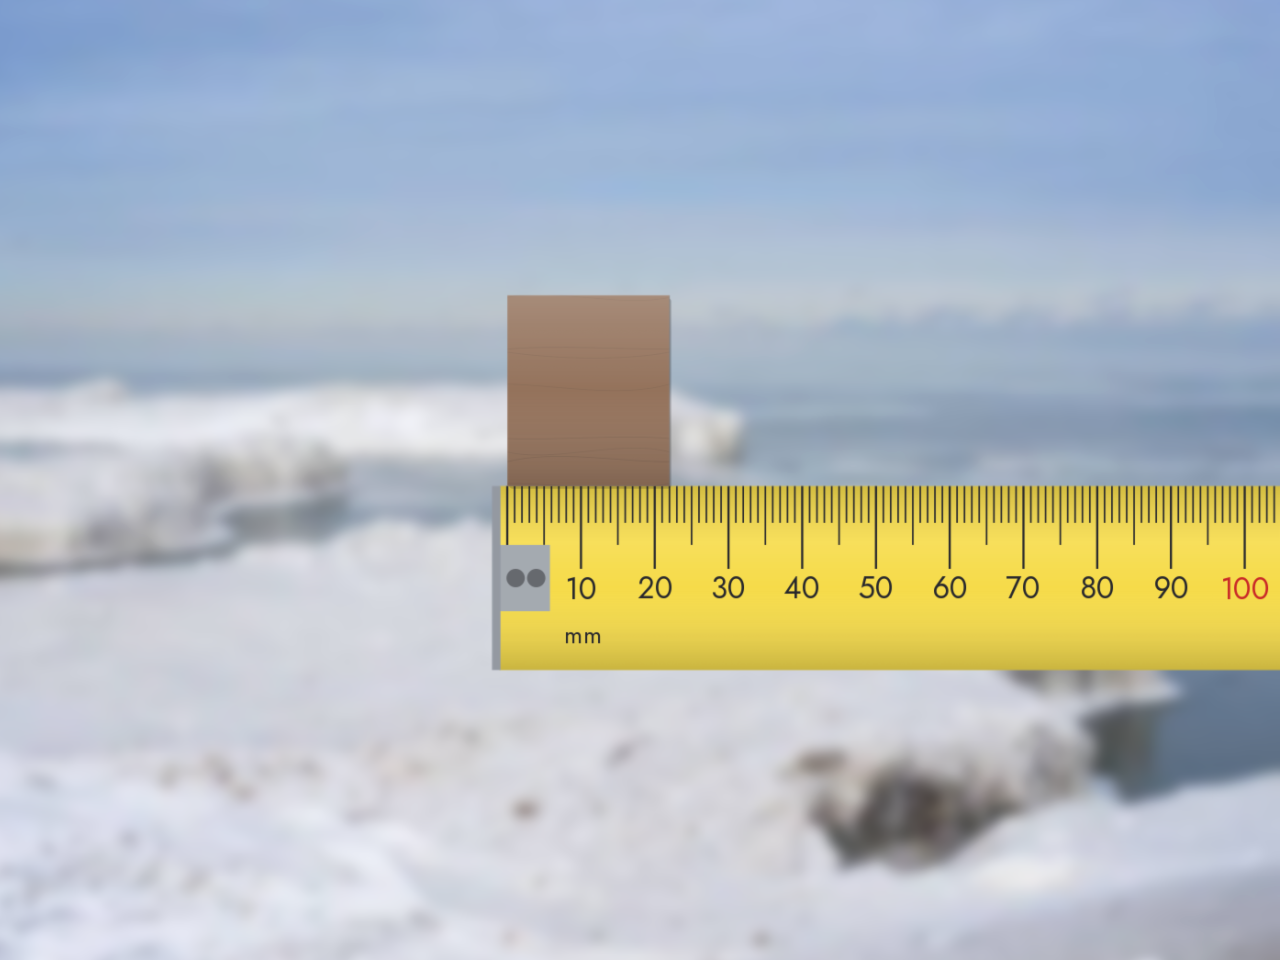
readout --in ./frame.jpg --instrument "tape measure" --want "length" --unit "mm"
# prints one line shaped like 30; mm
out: 22; mm
